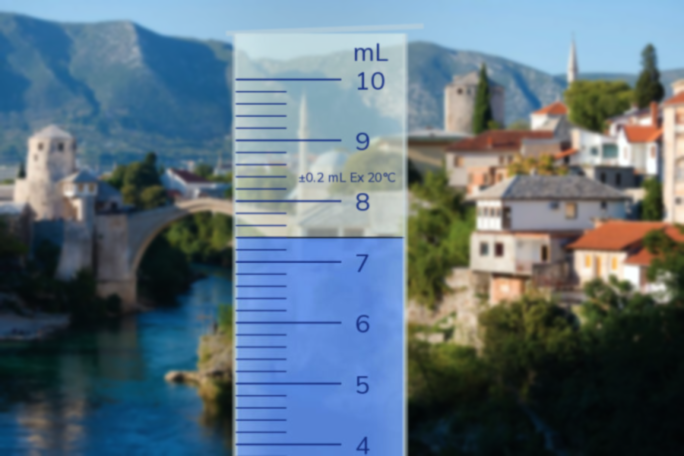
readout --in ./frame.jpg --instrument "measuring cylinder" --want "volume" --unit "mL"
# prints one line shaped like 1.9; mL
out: 7.4; mL
